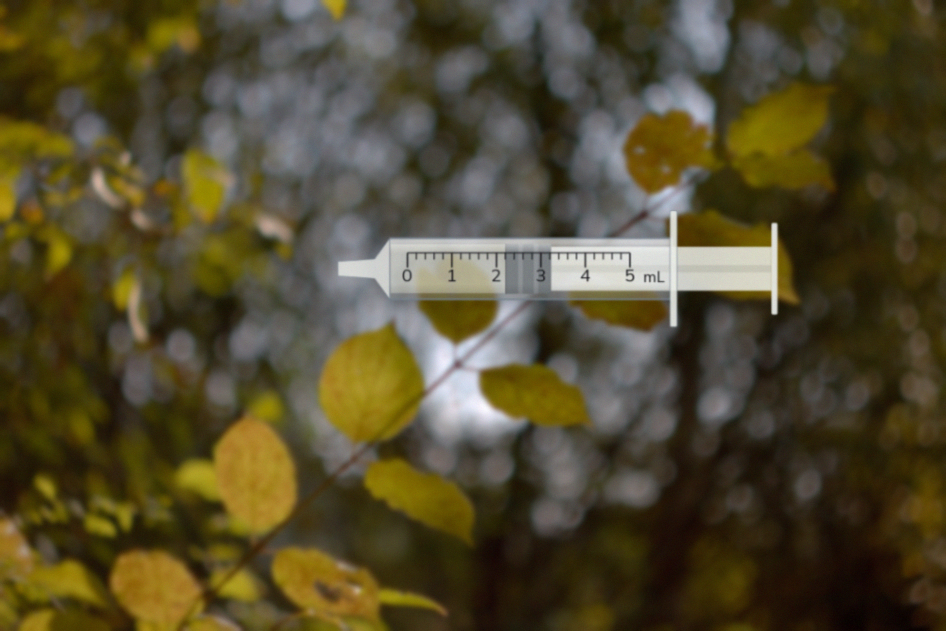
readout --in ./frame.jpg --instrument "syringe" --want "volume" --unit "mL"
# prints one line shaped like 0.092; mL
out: 2.2; mL
